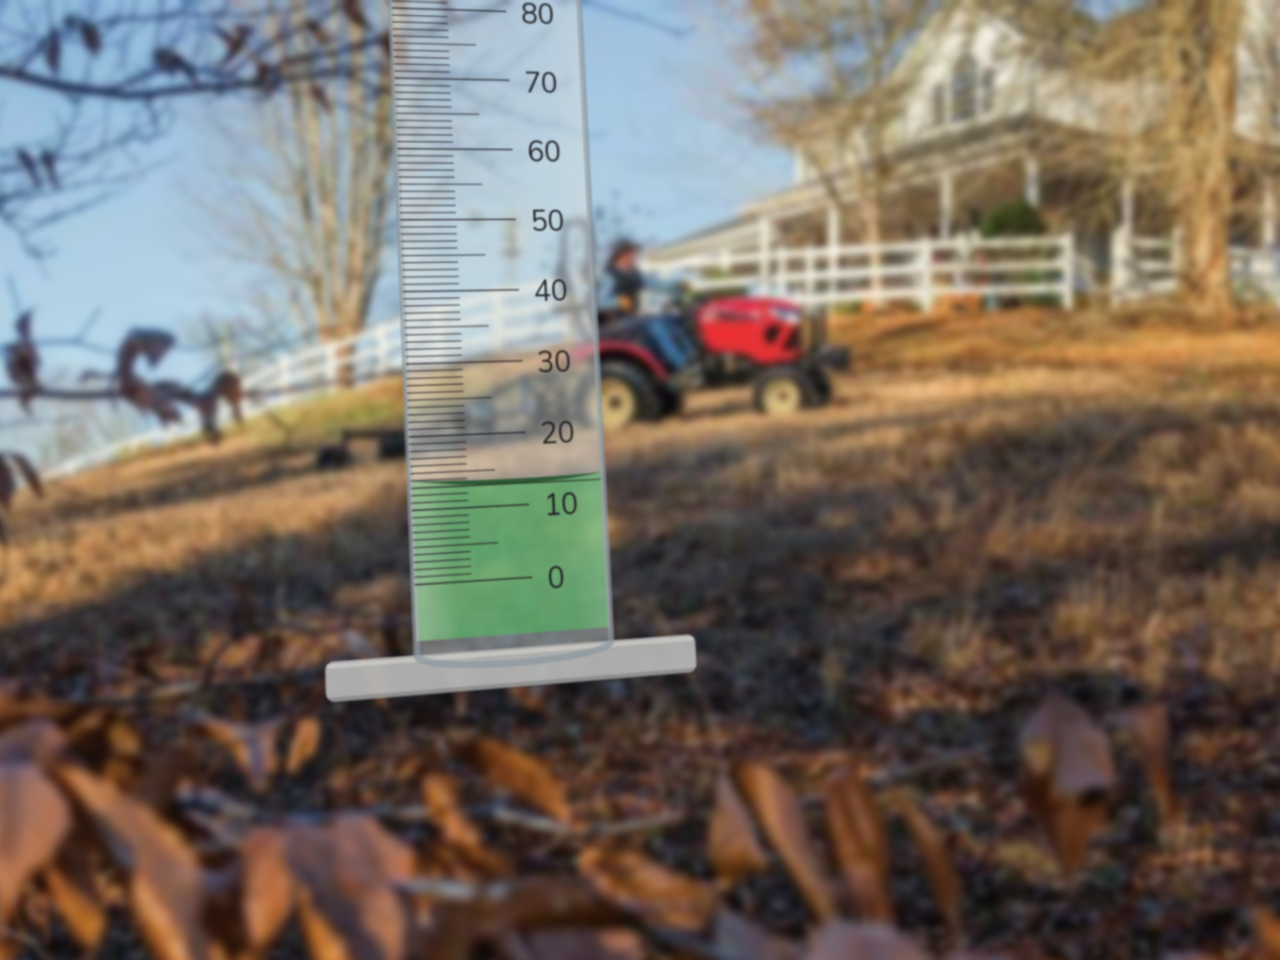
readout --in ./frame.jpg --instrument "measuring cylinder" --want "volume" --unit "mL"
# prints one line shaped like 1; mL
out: 13; mL
